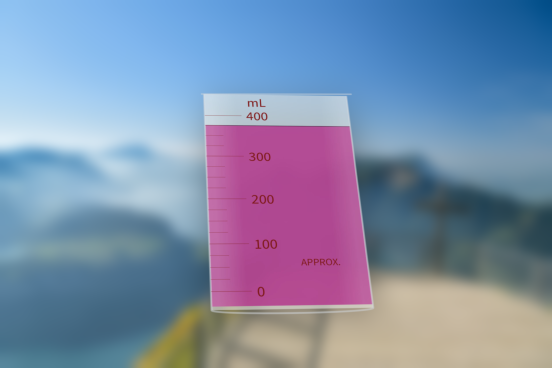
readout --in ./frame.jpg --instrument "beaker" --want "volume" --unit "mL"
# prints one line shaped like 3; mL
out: 375; mL
